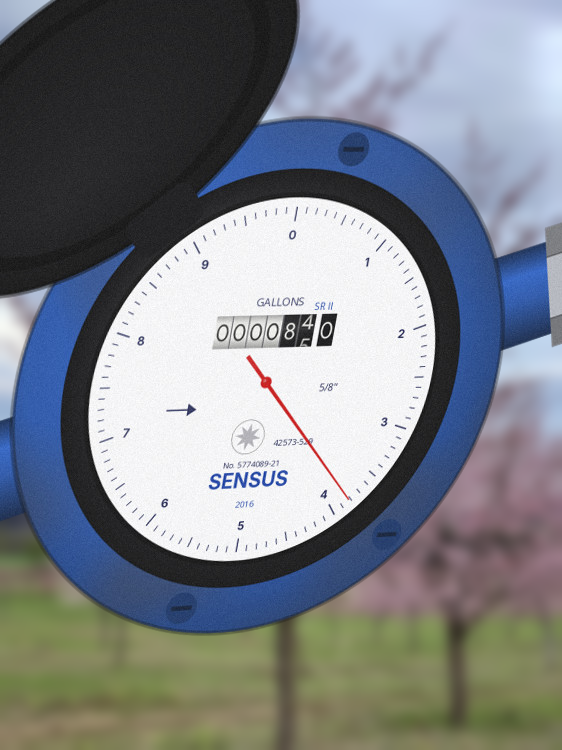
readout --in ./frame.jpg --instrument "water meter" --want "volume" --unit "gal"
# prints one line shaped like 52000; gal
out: 843.8; gal
